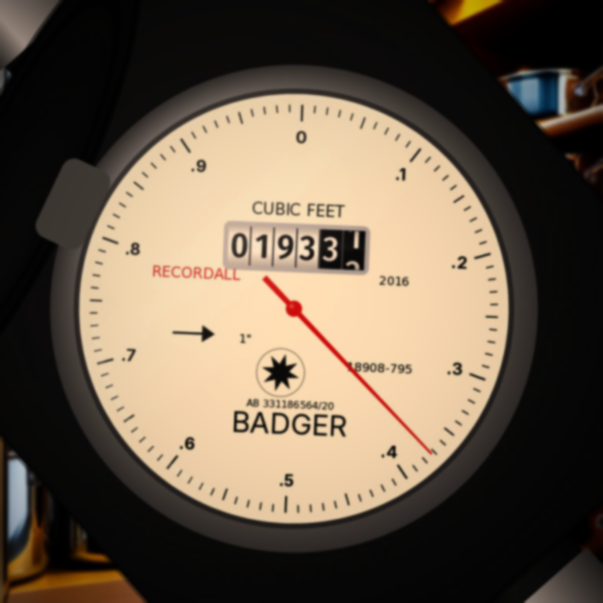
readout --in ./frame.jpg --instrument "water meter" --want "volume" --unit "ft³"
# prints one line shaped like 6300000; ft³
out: 19331.37; ft³
